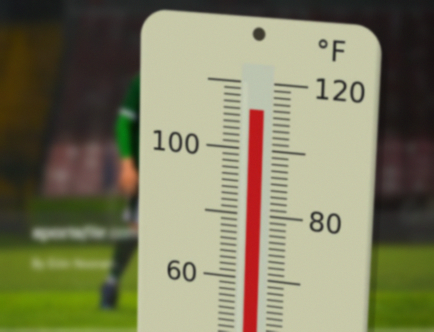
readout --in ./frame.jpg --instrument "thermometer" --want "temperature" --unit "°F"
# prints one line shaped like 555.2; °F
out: 112; °F
